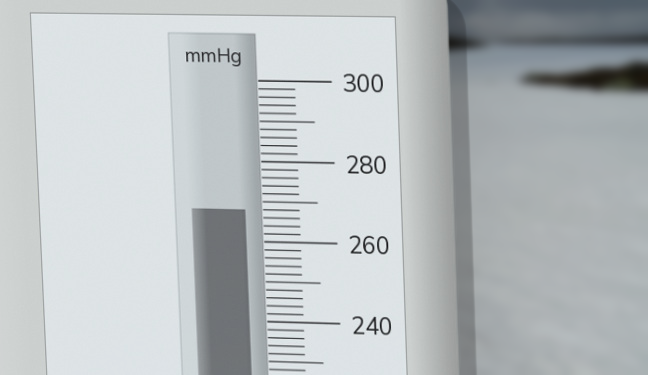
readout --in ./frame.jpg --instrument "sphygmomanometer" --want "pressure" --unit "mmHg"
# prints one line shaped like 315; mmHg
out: 268; mmHg
